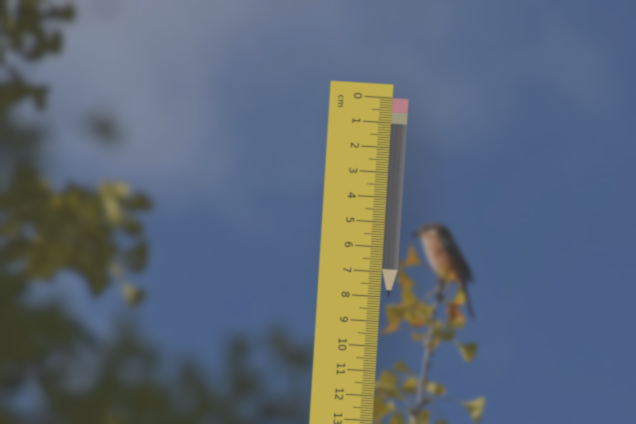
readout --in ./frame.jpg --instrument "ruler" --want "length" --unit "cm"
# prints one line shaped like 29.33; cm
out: 8; cm
